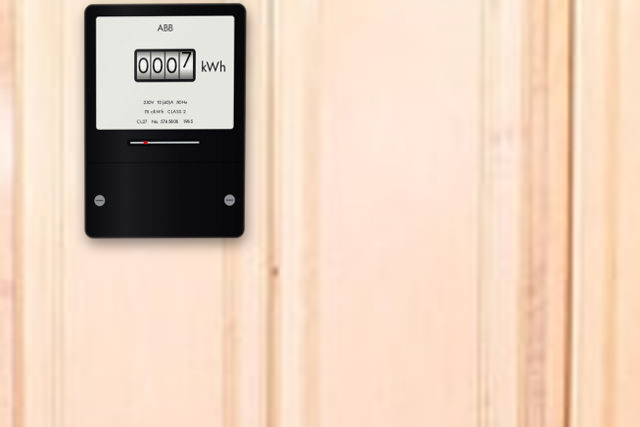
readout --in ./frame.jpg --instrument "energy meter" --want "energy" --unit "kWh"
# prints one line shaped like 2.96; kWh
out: 7; kWh
